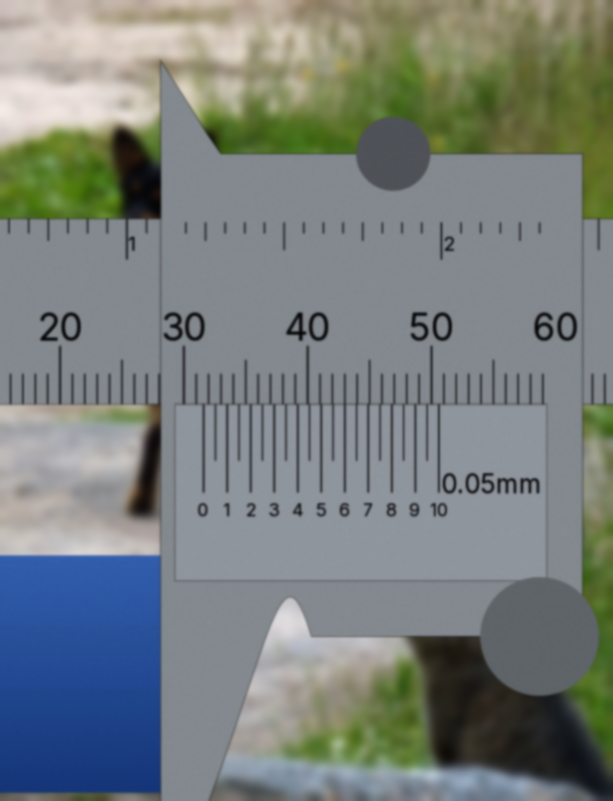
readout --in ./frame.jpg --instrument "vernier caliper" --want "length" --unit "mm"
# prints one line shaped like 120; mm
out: 31.6; mm
